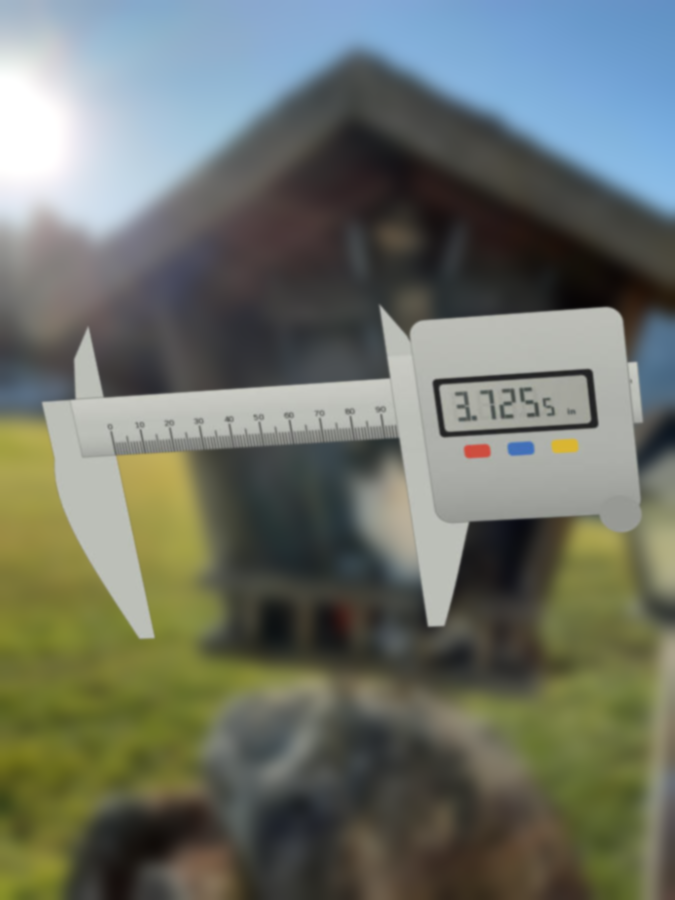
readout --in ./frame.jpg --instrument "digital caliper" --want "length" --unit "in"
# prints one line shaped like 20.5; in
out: 3.7255; in
